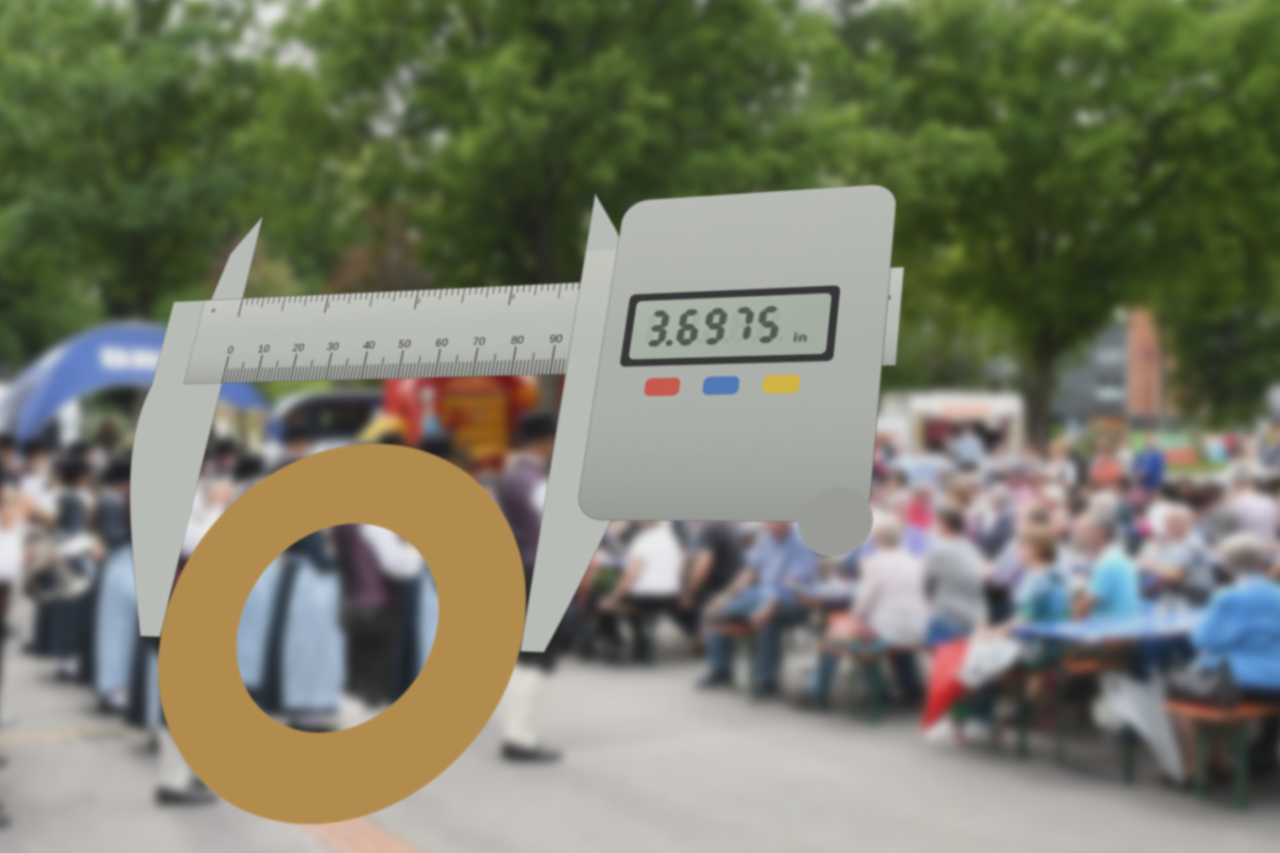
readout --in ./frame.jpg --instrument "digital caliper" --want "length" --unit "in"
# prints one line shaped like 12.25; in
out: 3.6975; in
